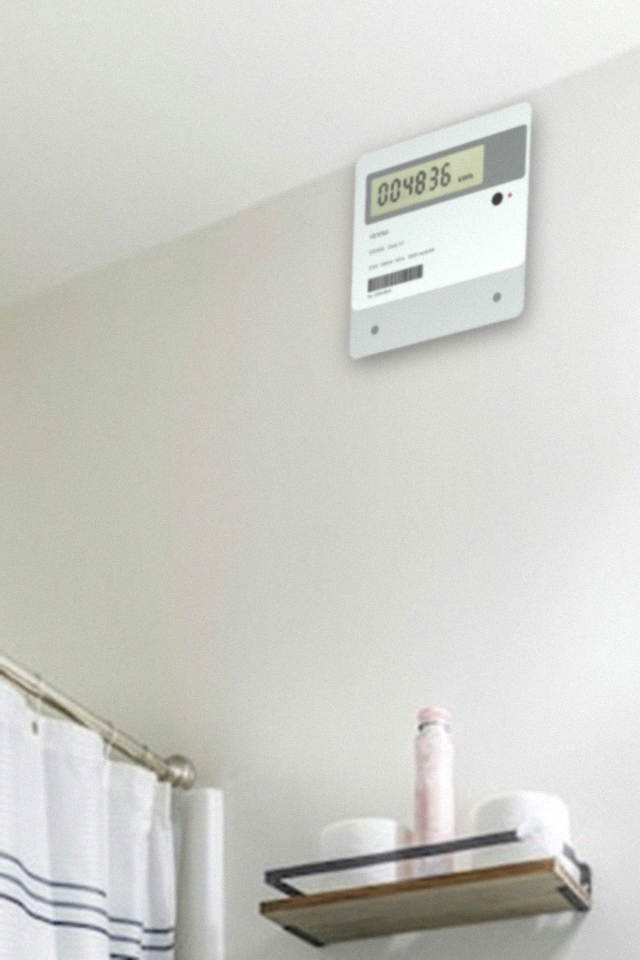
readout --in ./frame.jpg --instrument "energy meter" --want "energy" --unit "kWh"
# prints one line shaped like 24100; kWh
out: 4836; kWh
